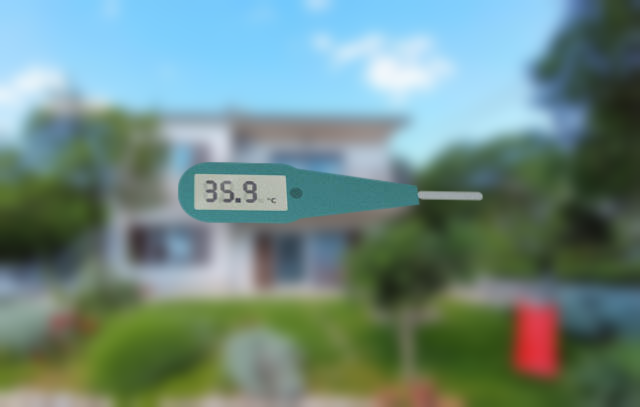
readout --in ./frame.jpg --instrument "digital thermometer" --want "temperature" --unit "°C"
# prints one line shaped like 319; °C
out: 35.9; °C
